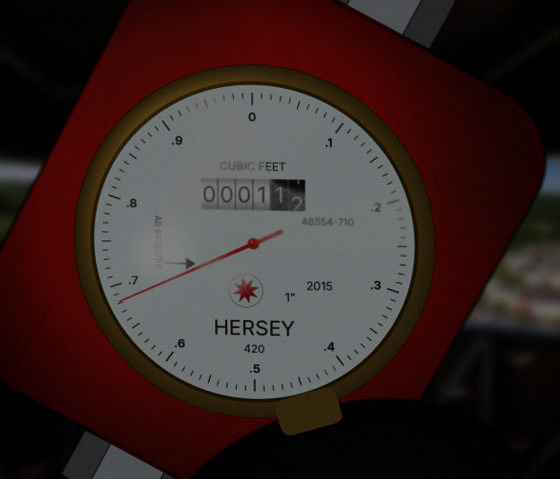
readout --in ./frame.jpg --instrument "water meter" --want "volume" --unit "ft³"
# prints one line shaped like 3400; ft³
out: 111.68; ft³
